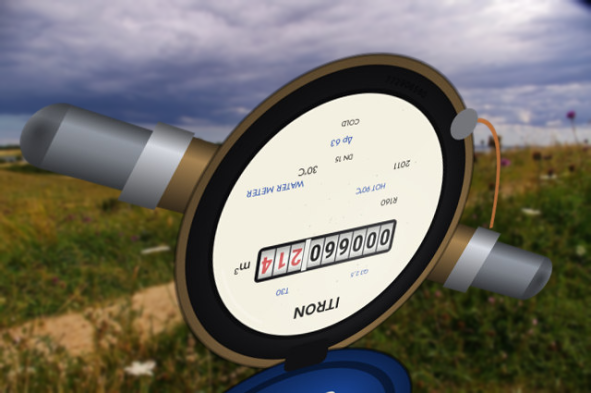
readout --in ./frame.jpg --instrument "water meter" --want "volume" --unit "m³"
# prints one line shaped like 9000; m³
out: 660.214; m³
